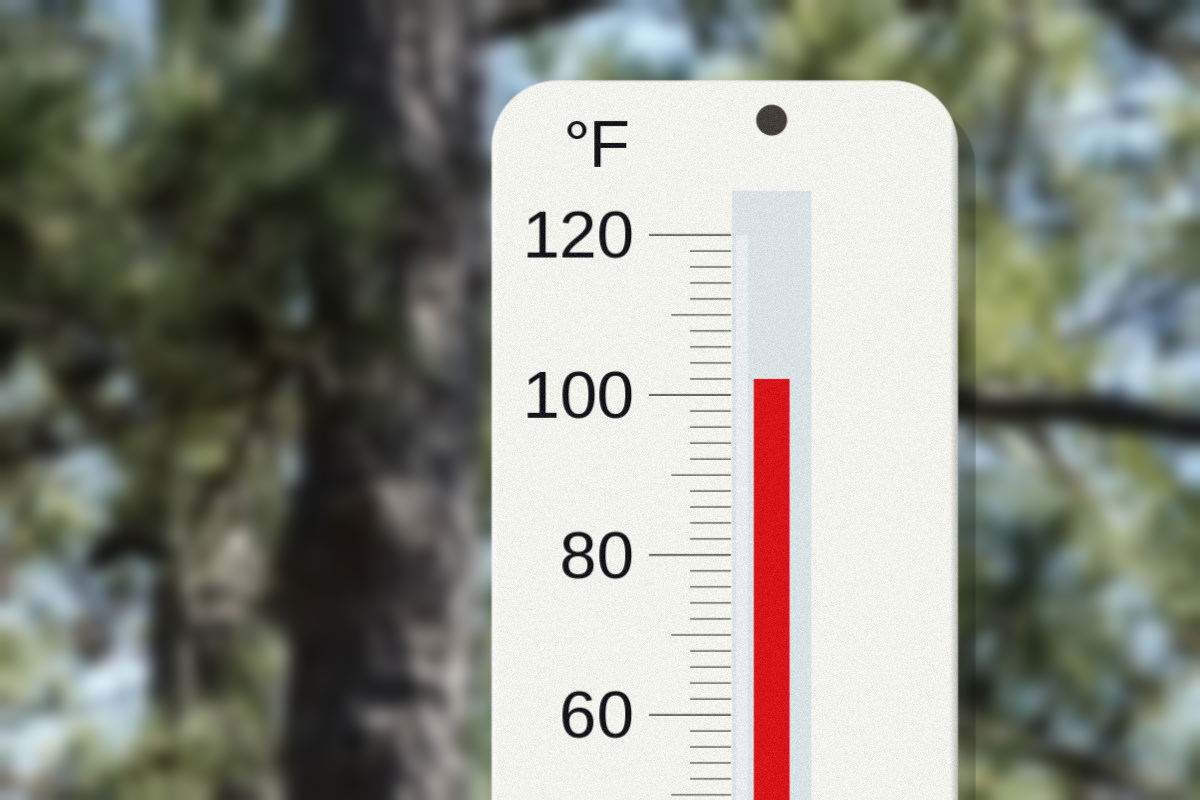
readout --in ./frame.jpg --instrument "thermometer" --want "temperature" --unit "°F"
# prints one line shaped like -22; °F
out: 102; °F
